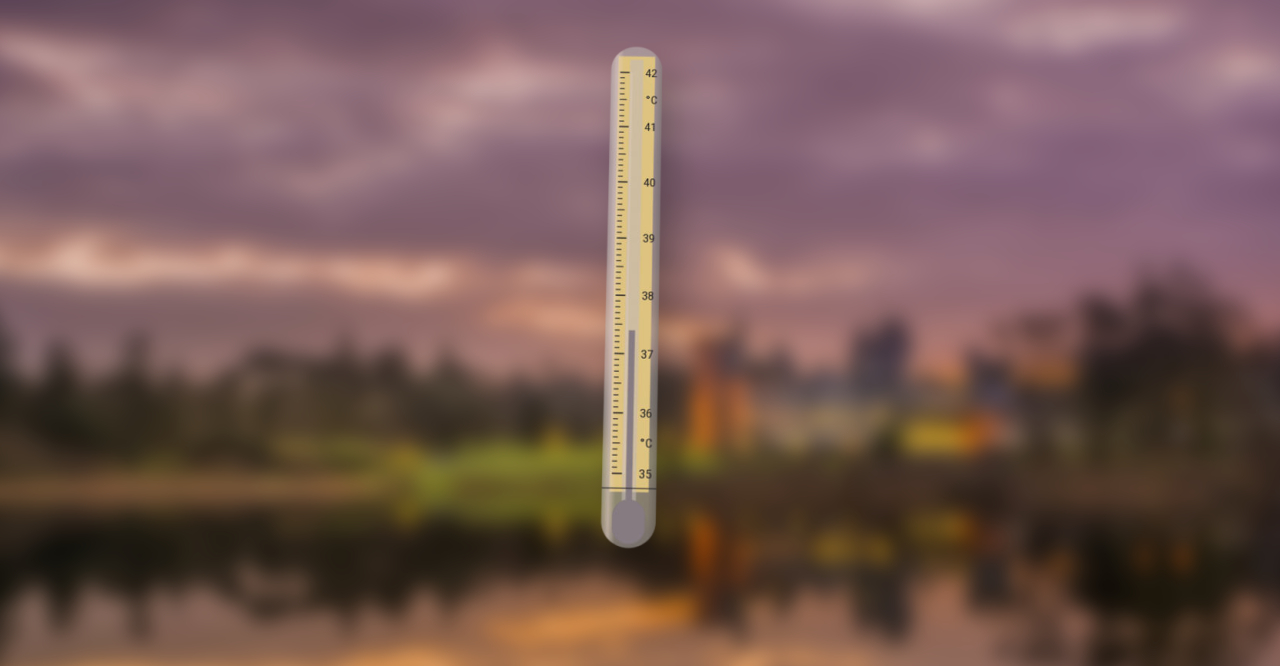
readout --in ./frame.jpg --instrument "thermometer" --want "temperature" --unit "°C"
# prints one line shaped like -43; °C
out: 37.4; °C
